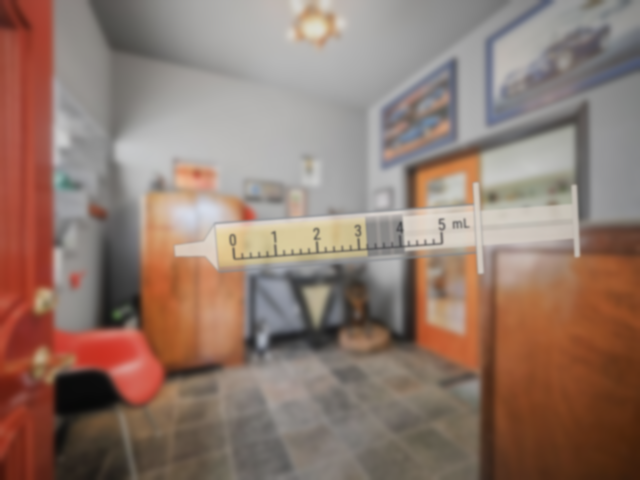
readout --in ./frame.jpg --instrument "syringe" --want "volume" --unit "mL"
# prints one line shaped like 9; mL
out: 3.2; mL
